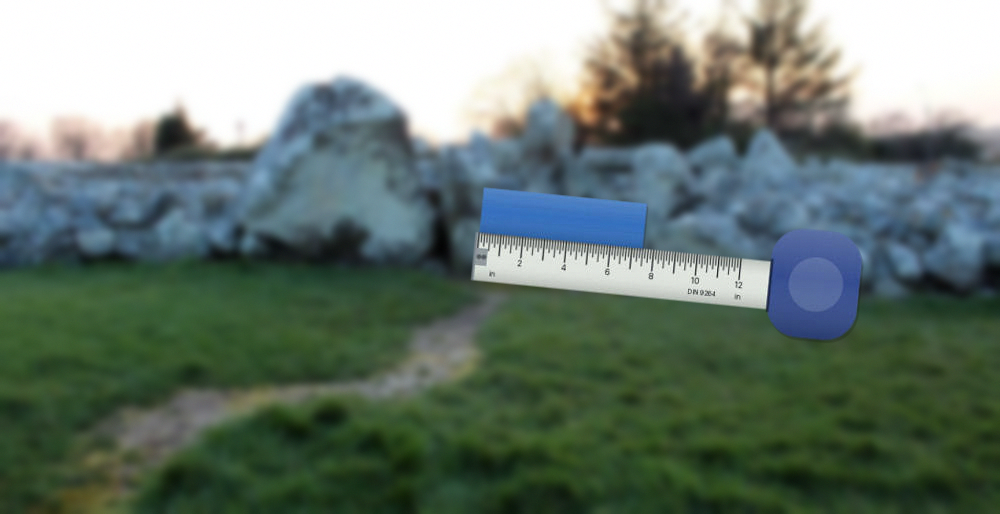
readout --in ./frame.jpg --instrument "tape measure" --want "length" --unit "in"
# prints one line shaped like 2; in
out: 7.5; in
